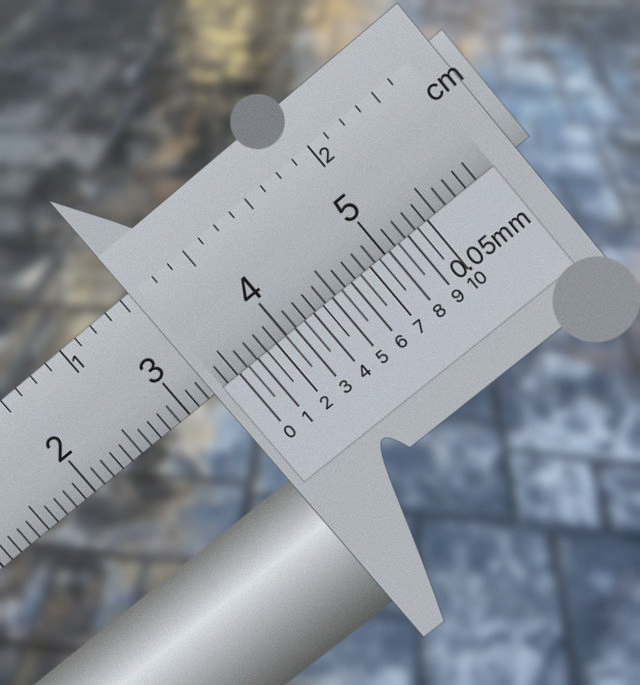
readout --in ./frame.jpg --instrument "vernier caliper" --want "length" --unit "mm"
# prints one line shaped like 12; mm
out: 35.2; mm
